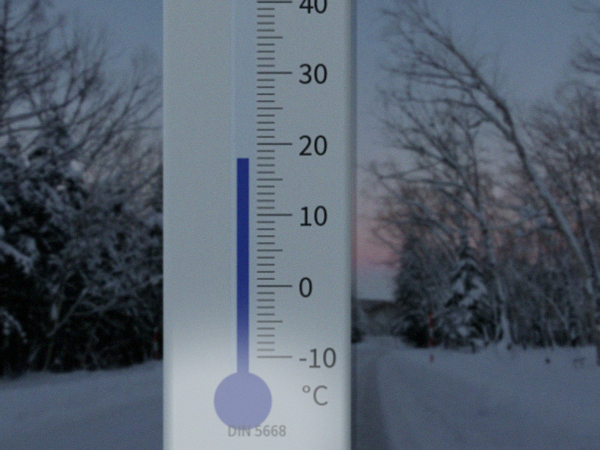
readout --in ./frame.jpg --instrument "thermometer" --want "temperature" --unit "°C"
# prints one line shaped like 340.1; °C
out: 18; °C
